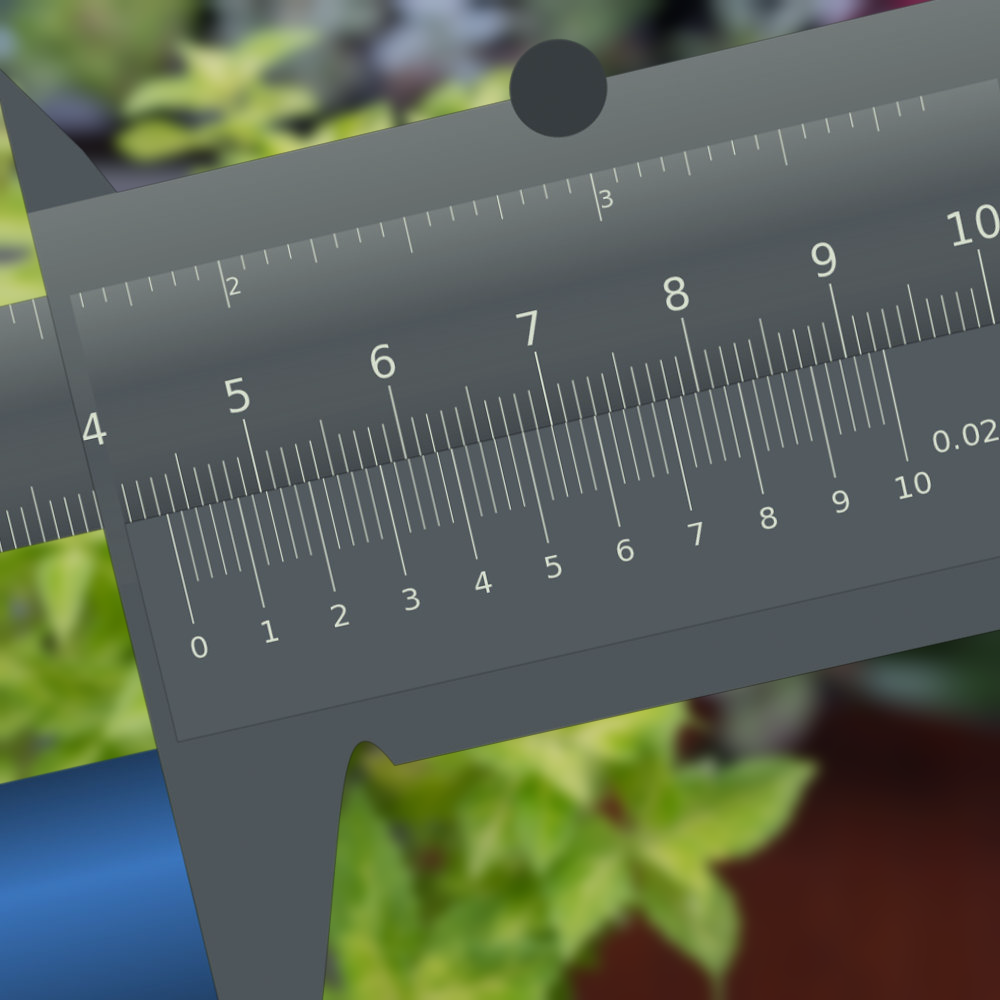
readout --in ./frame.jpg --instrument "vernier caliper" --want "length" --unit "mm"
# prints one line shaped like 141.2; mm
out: 43.5; mm
